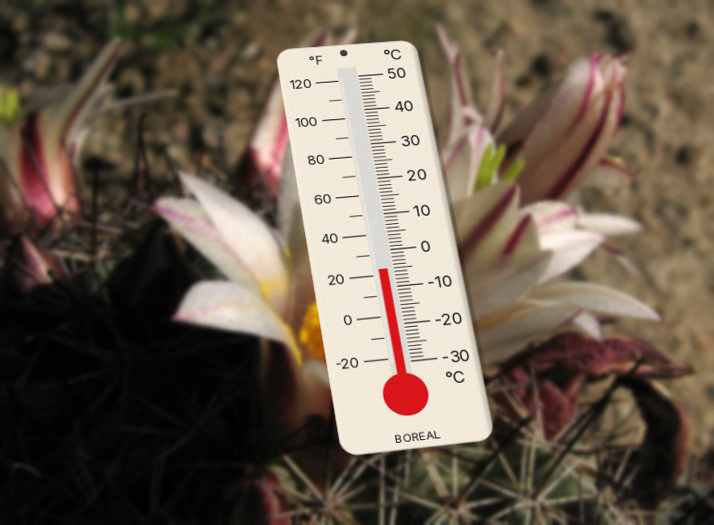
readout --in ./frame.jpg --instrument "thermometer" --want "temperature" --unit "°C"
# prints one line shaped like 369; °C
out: -5; °C
